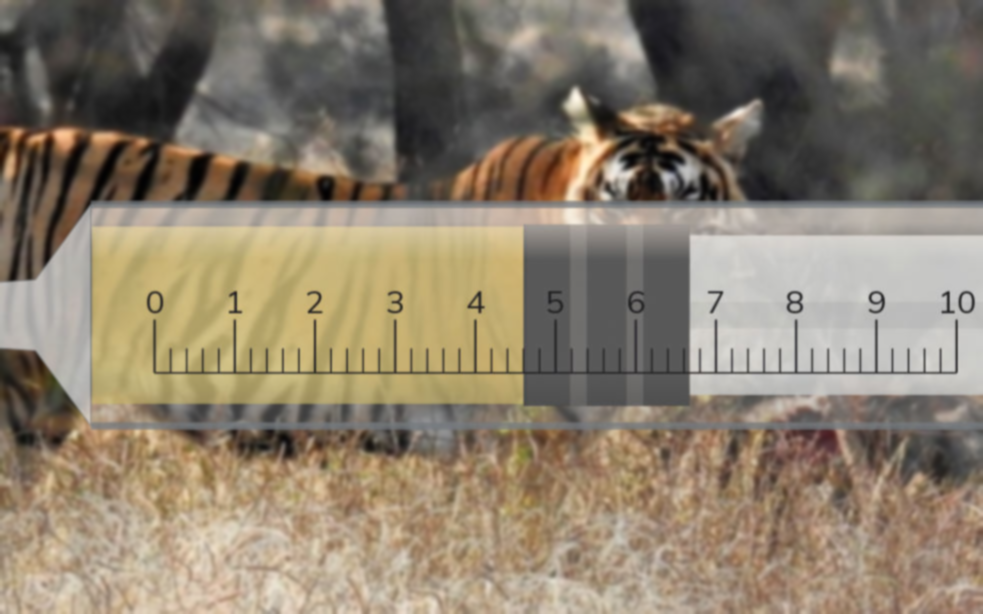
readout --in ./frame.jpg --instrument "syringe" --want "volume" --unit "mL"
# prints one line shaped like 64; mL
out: 4.6; mL
